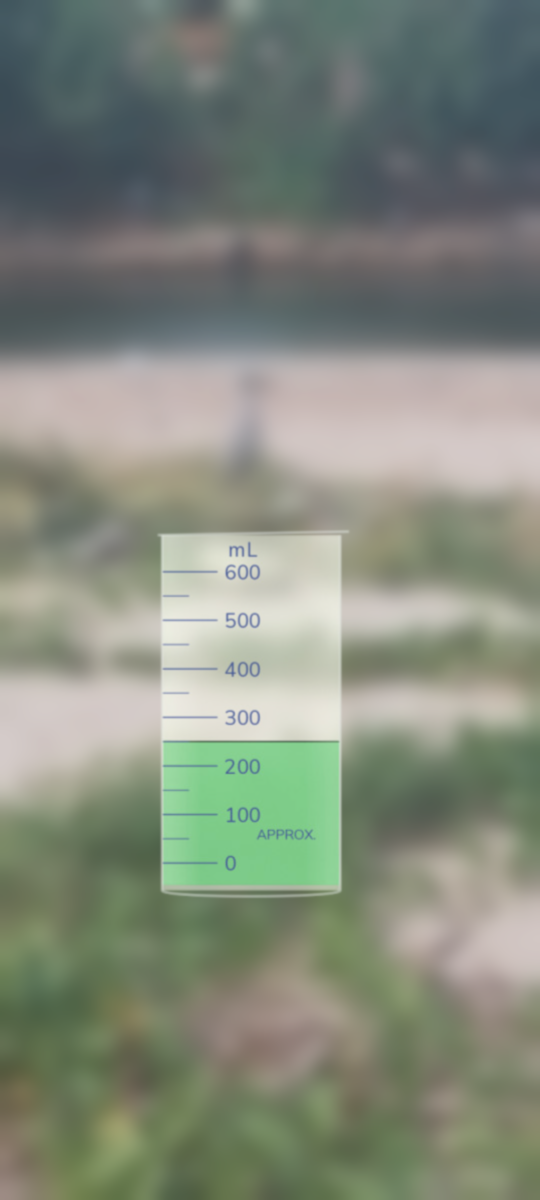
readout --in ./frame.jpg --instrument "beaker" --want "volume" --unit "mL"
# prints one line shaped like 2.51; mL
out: 250; mL
